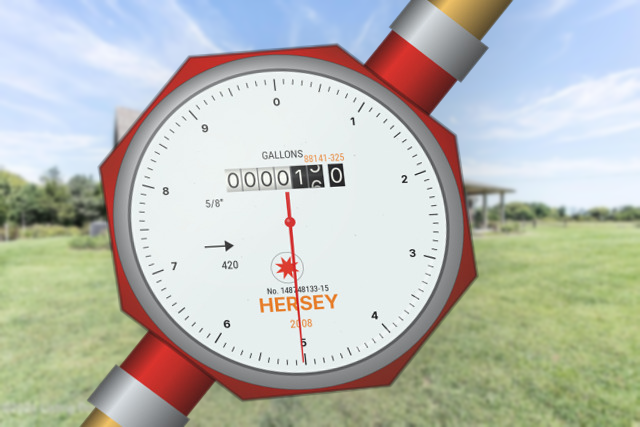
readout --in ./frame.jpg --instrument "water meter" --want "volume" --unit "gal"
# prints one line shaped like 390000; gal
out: 155.0; gal
